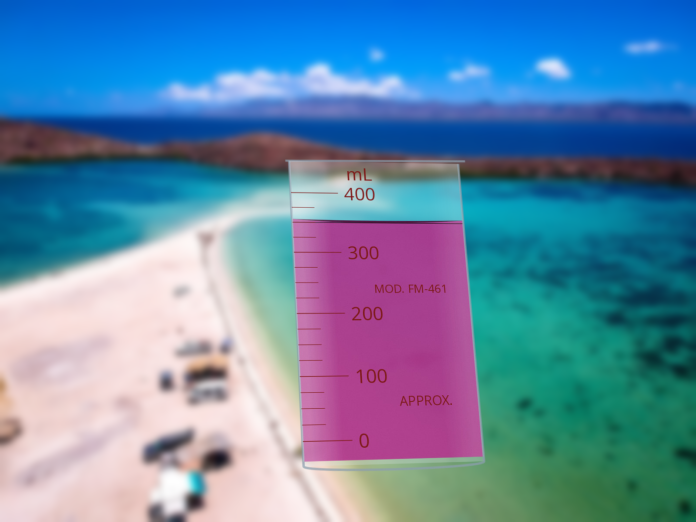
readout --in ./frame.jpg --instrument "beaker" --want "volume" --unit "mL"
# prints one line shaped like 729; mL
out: 350; mL
